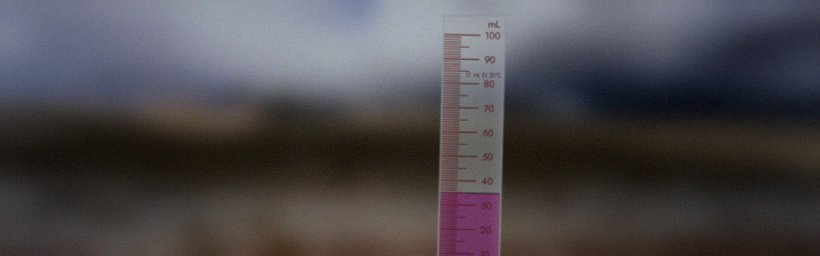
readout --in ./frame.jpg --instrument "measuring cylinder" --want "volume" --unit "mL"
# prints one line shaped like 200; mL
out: 35; mL
